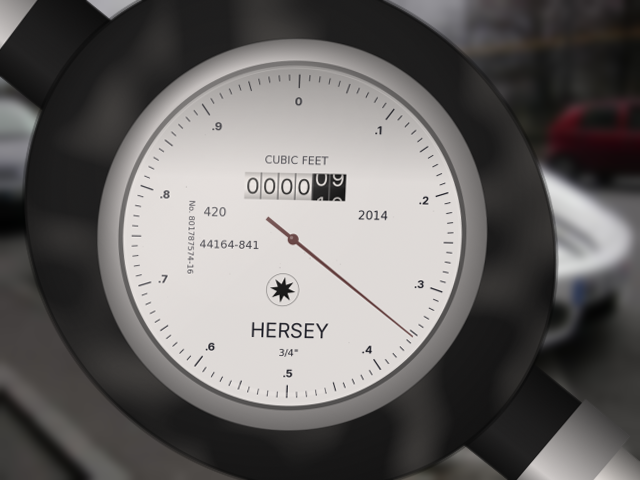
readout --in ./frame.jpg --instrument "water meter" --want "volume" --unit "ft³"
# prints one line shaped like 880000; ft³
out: 9.35; ft³
